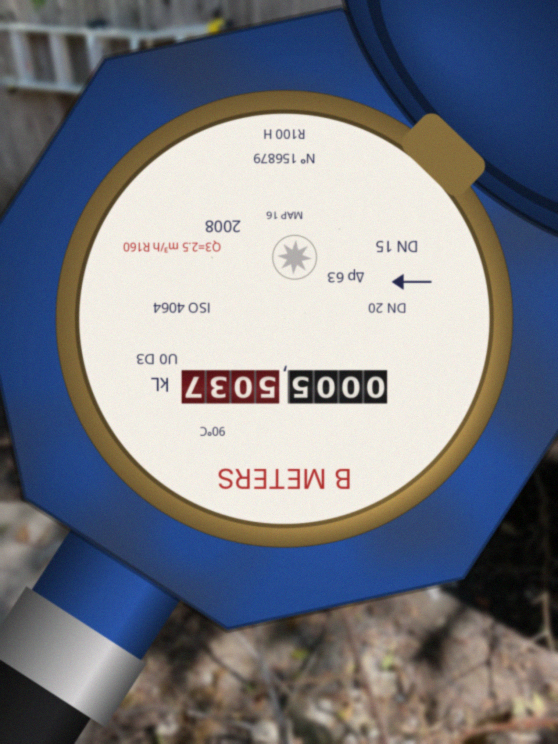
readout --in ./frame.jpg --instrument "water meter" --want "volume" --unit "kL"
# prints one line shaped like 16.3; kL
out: 5.5037; kL
